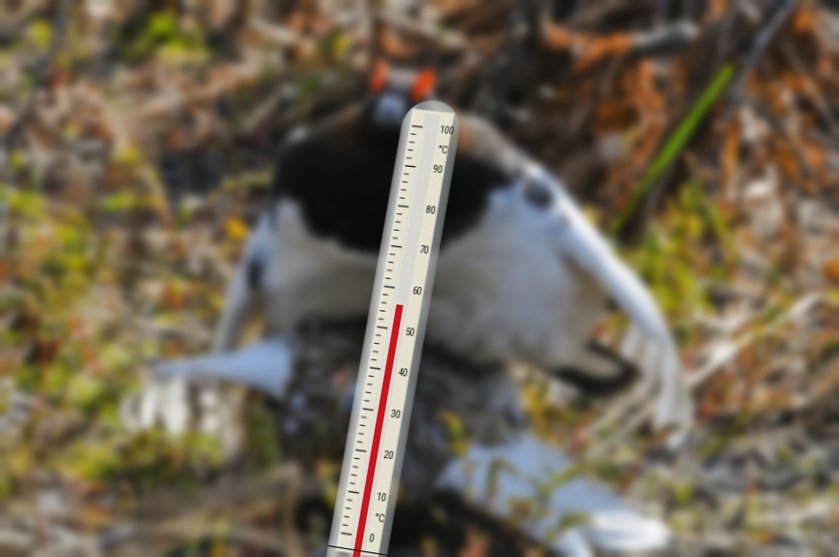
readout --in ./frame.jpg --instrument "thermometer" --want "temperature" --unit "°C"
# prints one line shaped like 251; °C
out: 56; °C
